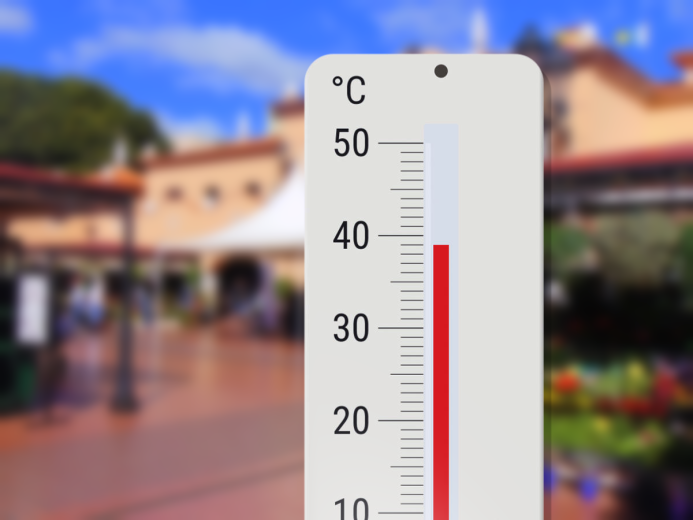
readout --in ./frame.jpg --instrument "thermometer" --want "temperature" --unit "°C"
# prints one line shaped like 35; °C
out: 39; °C
